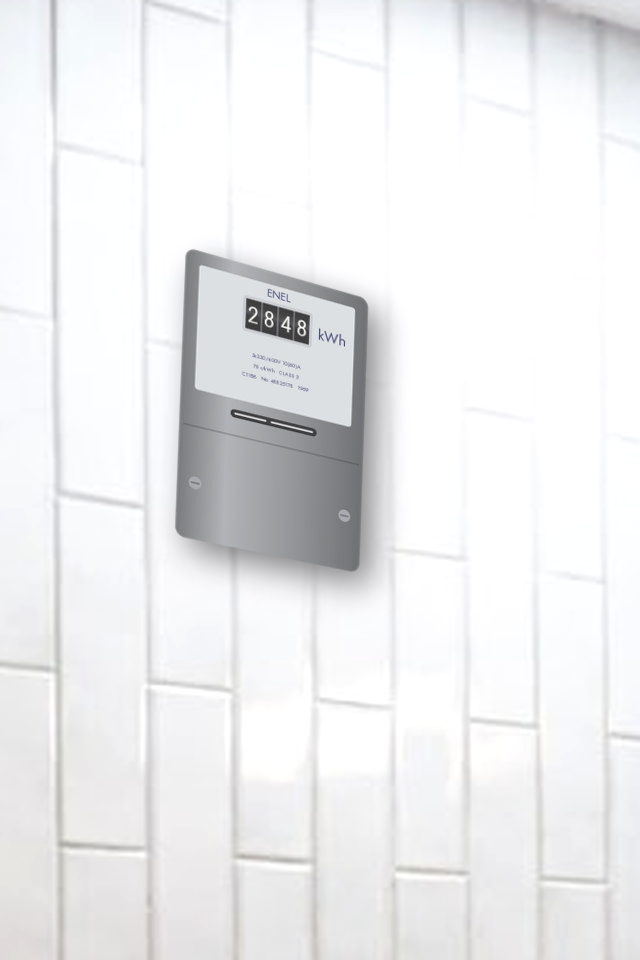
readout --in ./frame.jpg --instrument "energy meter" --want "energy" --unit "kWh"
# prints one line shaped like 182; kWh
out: 2848; kWh
